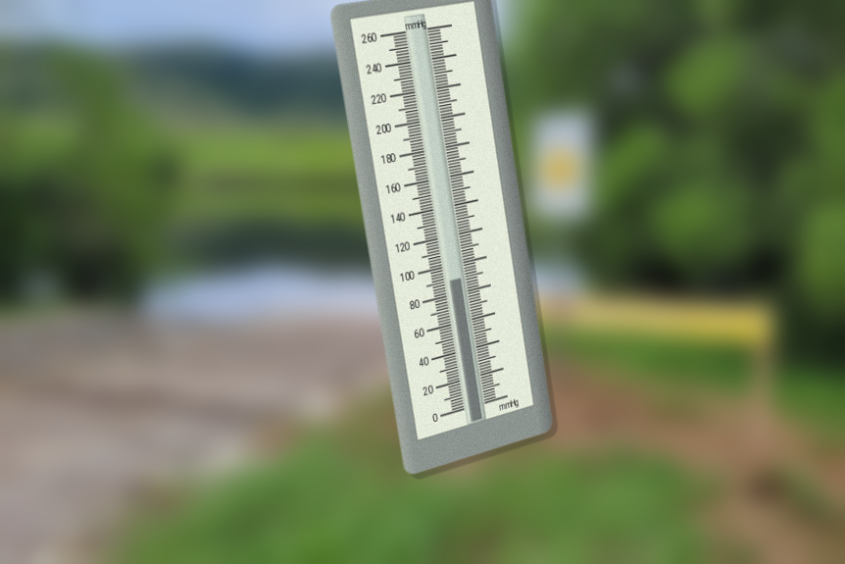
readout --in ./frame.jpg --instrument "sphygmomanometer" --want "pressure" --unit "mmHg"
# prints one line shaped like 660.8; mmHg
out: 90; mmHg
